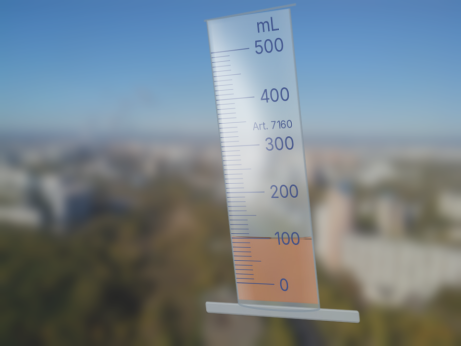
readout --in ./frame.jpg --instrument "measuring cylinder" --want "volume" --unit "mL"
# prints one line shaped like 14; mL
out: 100; mL
